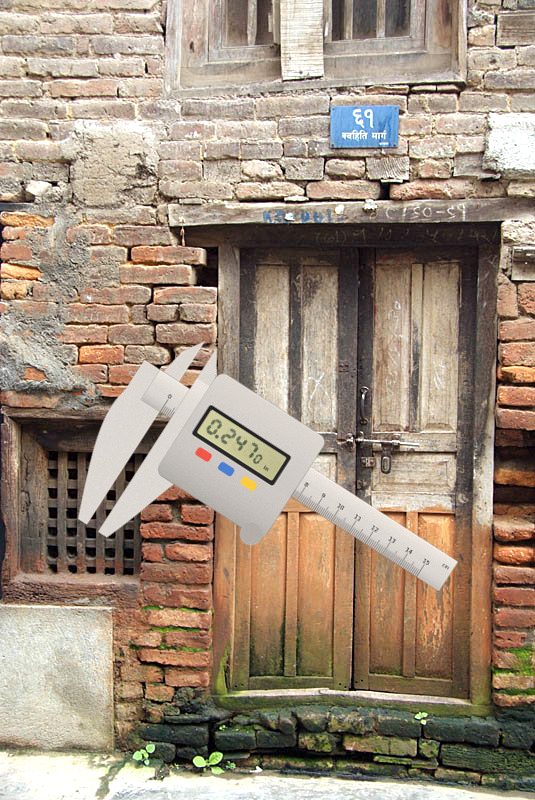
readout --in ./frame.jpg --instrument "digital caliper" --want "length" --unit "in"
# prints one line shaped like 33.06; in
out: 0.2470; in
